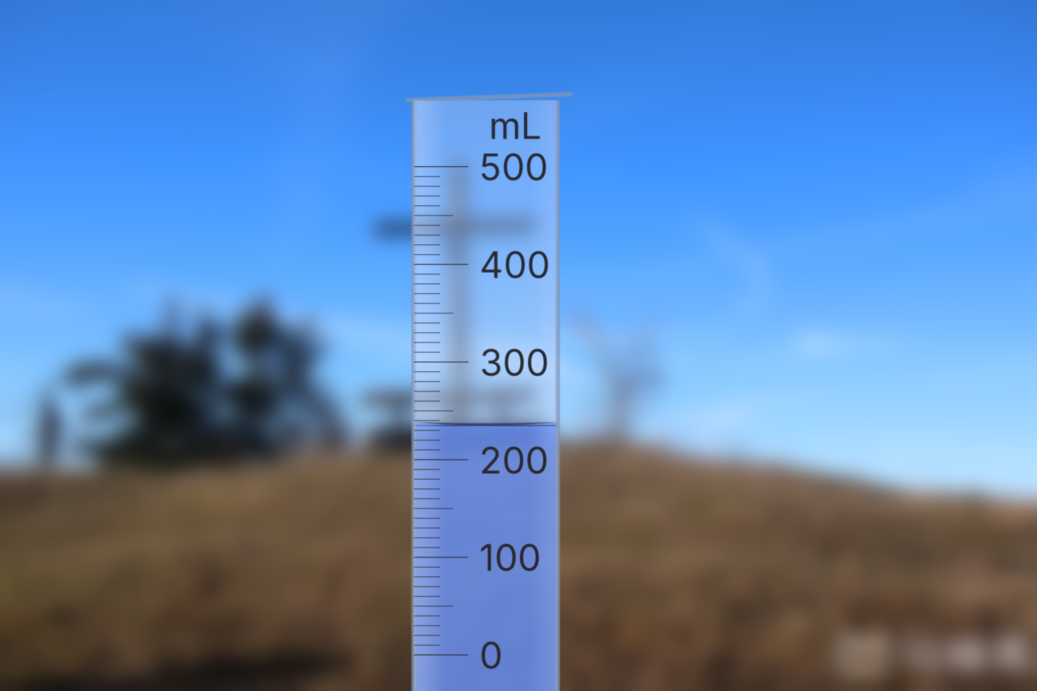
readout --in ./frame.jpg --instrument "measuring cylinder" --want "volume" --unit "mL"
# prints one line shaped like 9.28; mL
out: 235; mL
